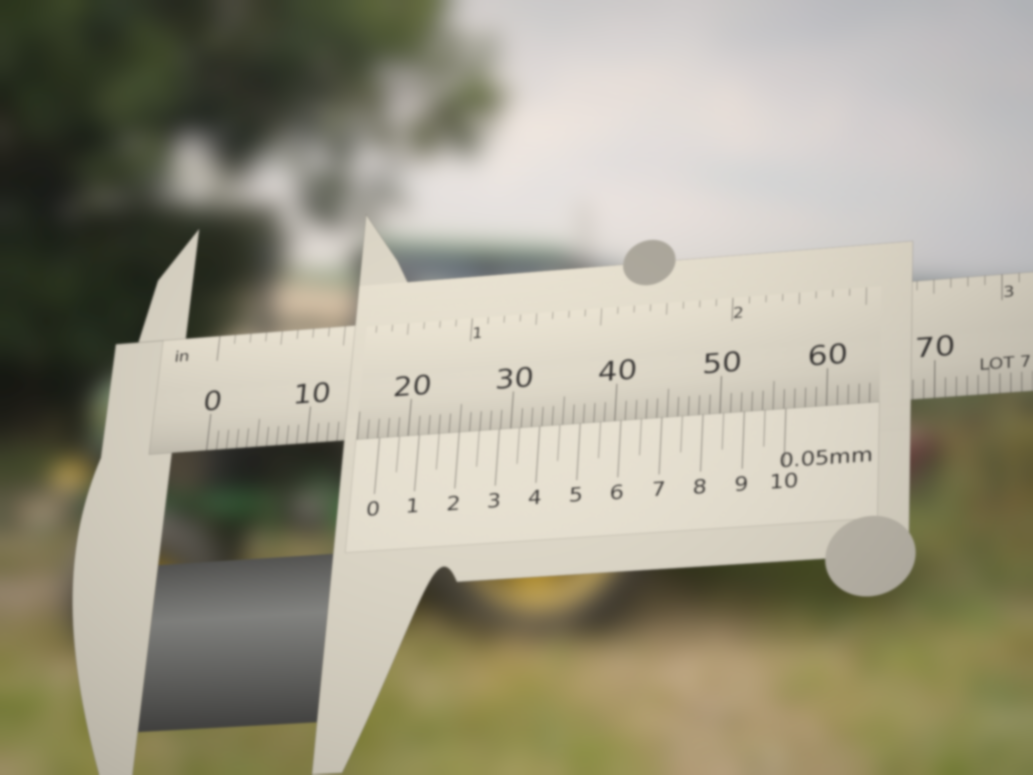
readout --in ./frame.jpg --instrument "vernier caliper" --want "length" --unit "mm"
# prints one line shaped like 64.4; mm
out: 17.2; mm
